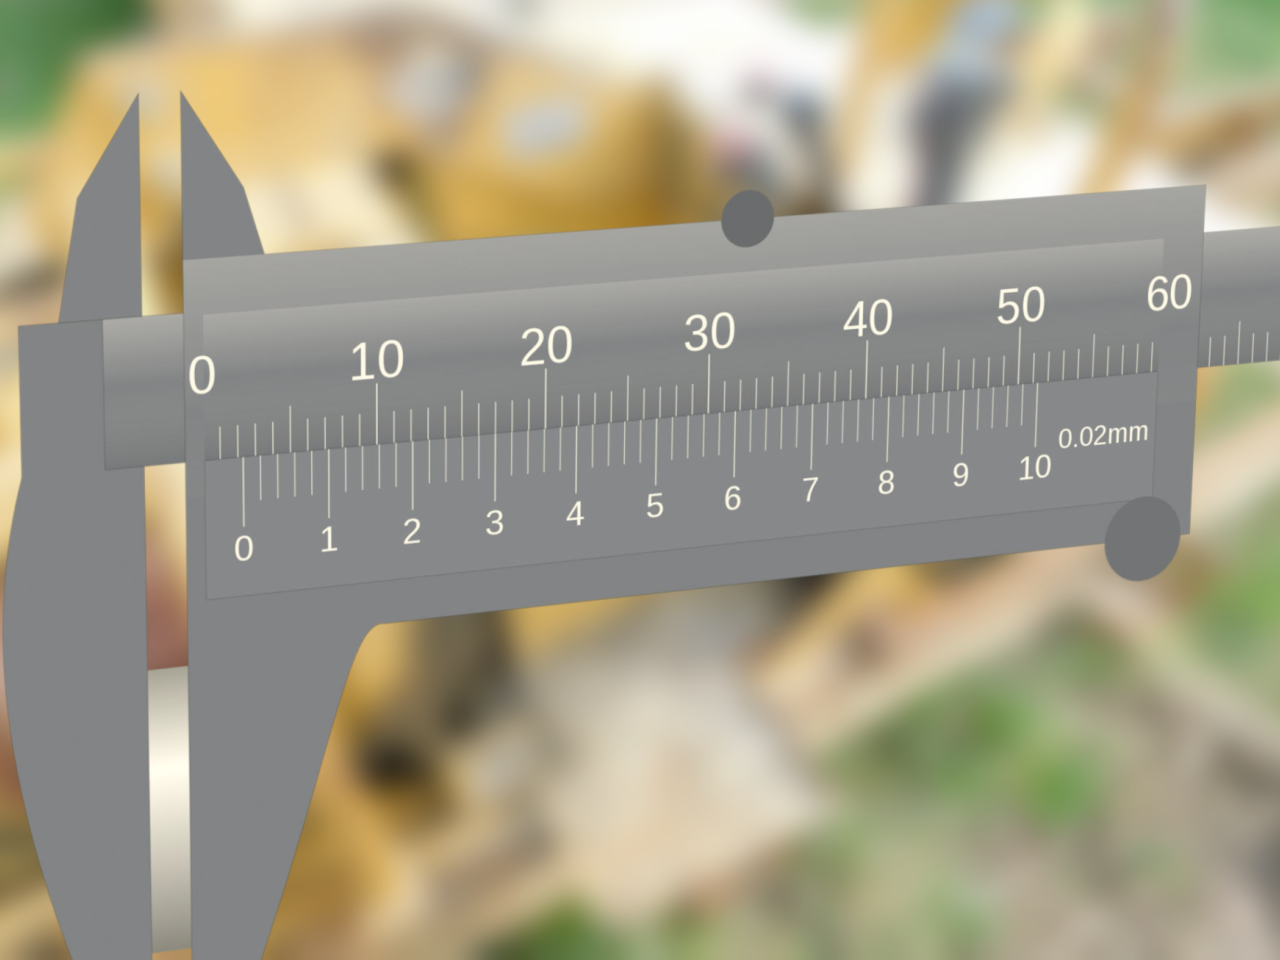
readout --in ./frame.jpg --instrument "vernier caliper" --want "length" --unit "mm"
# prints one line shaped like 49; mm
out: 2.3; mm
